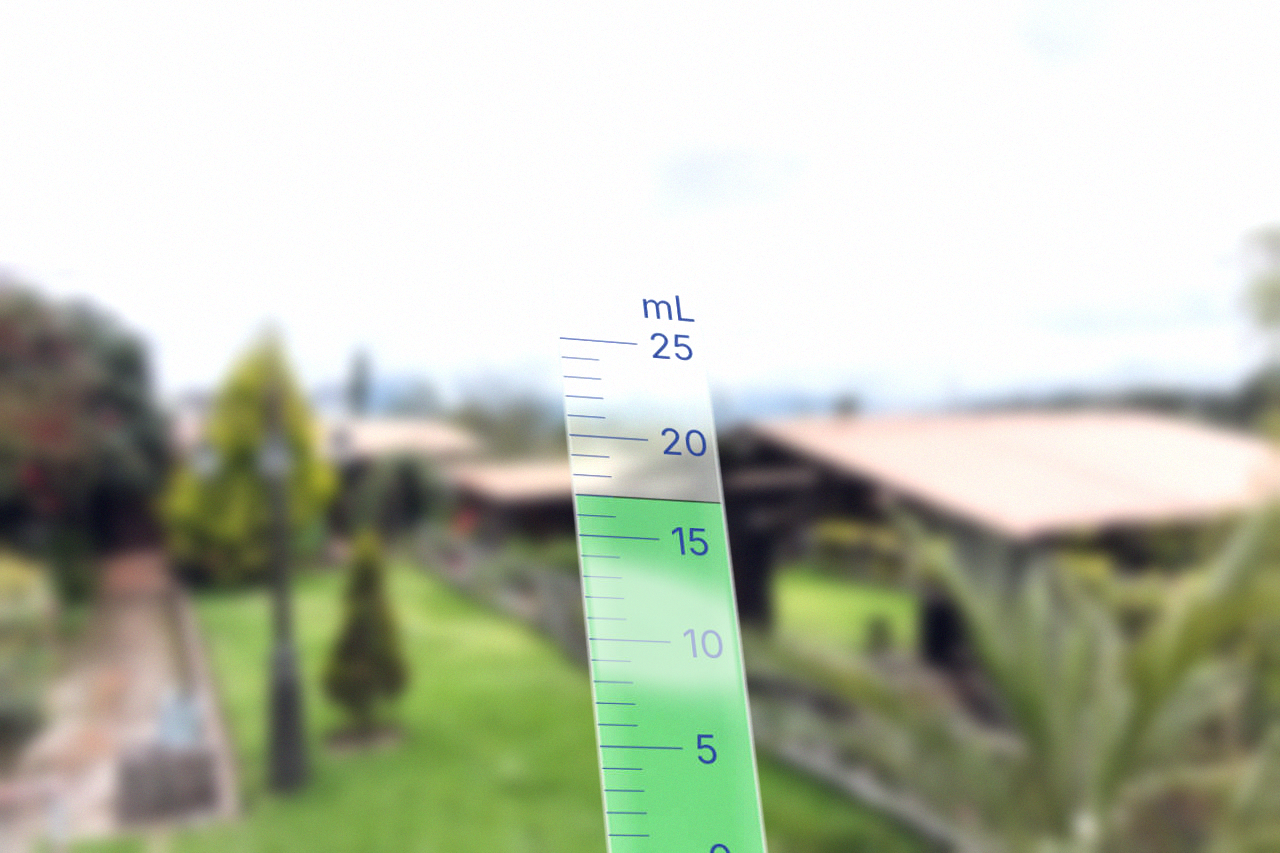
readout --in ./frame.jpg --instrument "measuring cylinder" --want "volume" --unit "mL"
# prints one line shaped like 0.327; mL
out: 17; mL
